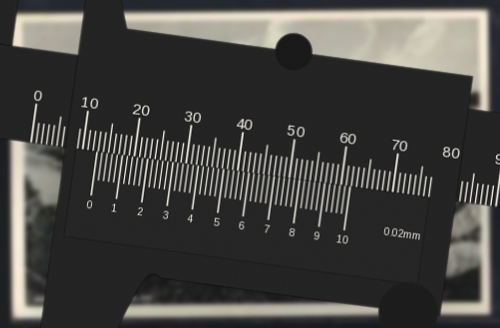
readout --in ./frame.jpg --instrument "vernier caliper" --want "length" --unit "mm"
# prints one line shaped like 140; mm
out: 12.8; mm
